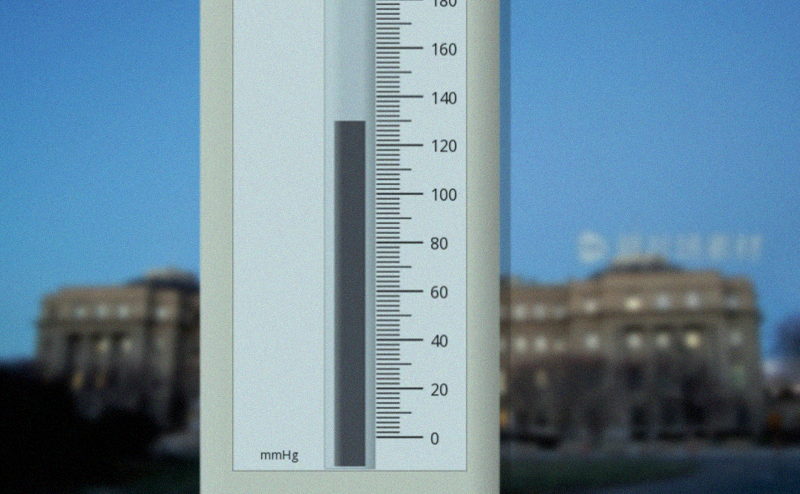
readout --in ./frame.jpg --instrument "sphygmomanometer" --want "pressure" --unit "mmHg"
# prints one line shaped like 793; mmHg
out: 130; mmHg
